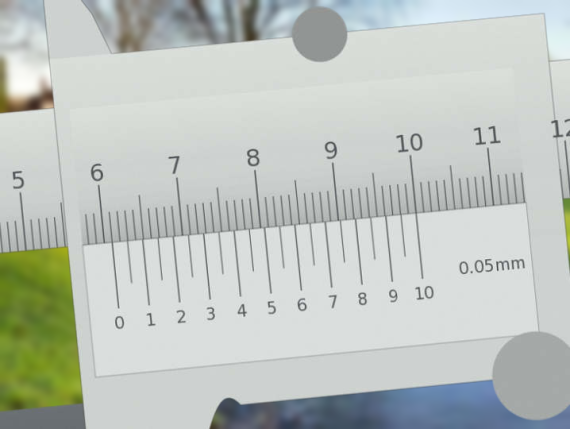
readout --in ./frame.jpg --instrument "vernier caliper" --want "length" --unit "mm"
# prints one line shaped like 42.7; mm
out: 61.0; mm
